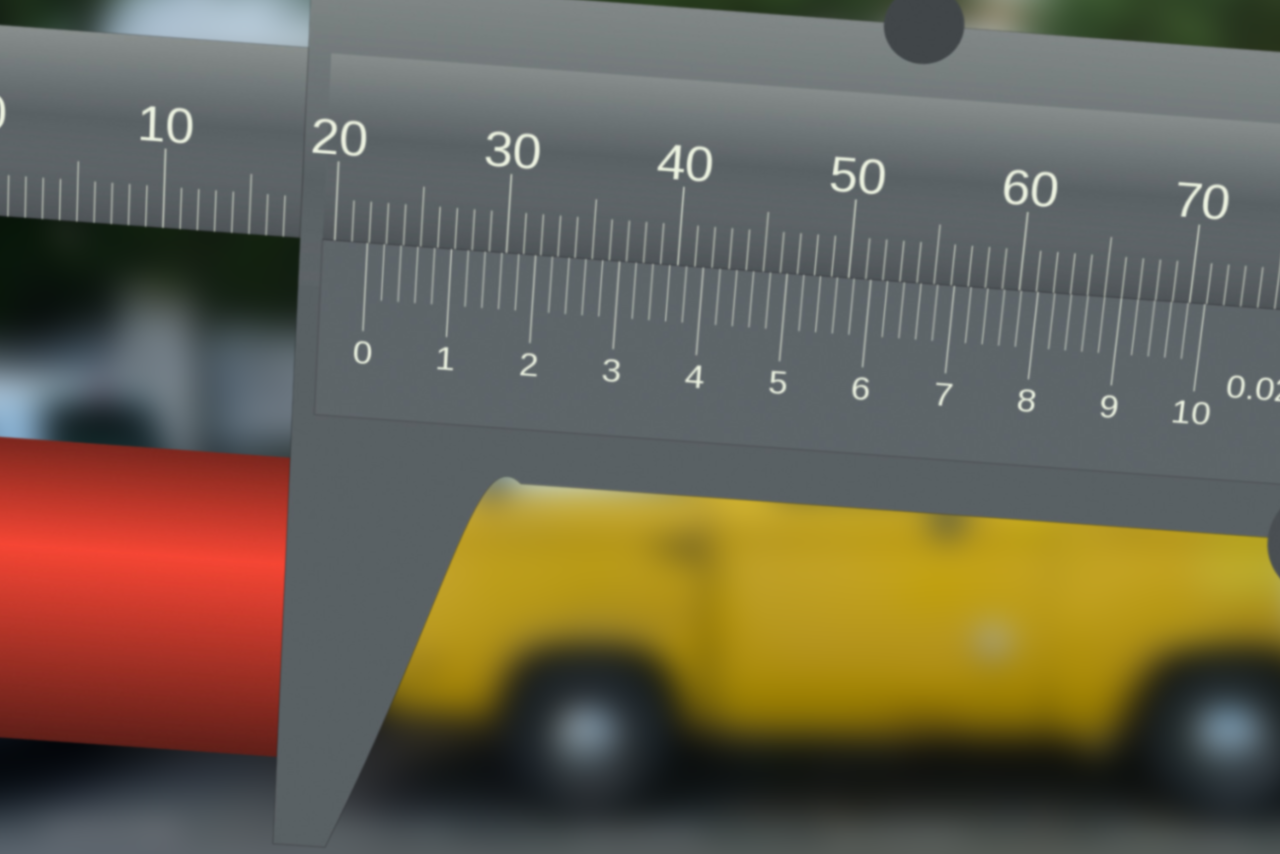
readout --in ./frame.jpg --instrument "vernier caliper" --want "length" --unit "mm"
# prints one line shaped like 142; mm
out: 21.9; mm
